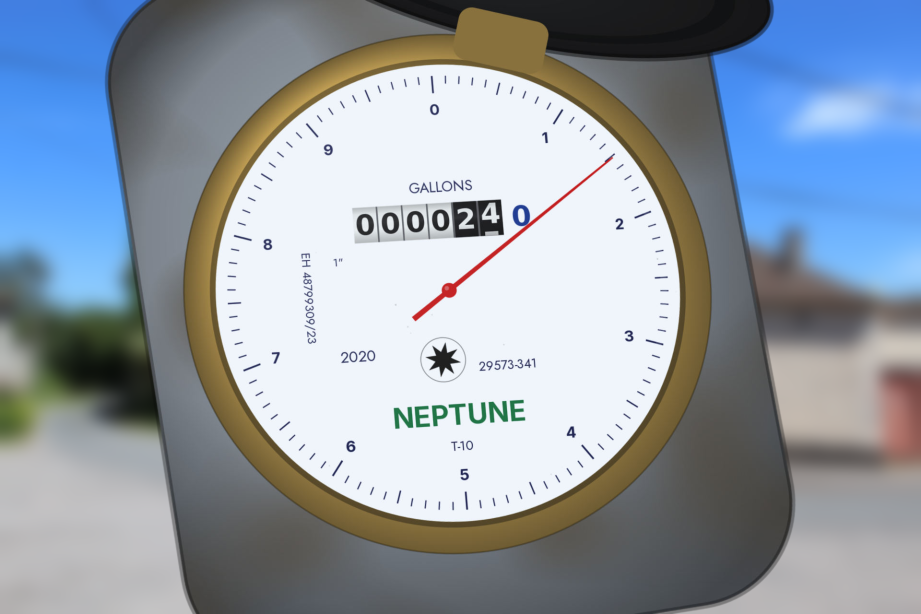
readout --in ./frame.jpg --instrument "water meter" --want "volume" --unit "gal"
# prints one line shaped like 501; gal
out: 241.5; gal
